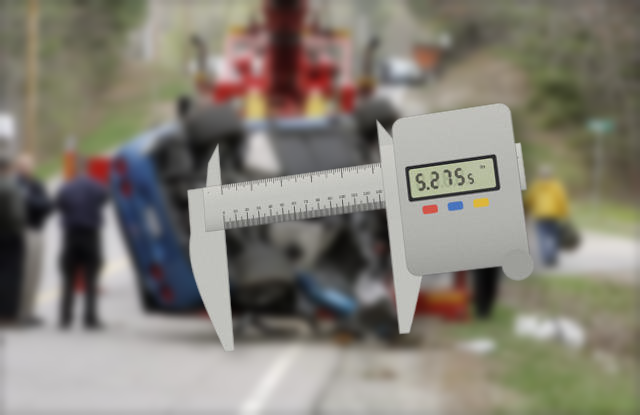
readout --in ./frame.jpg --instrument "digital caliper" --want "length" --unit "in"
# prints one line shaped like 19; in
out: 5.2755; in
